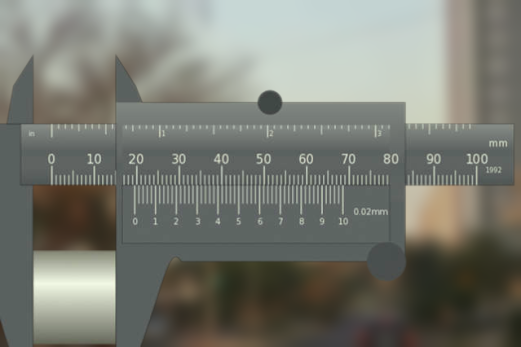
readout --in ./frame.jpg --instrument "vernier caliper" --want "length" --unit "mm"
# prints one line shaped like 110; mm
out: 19.5; mm
